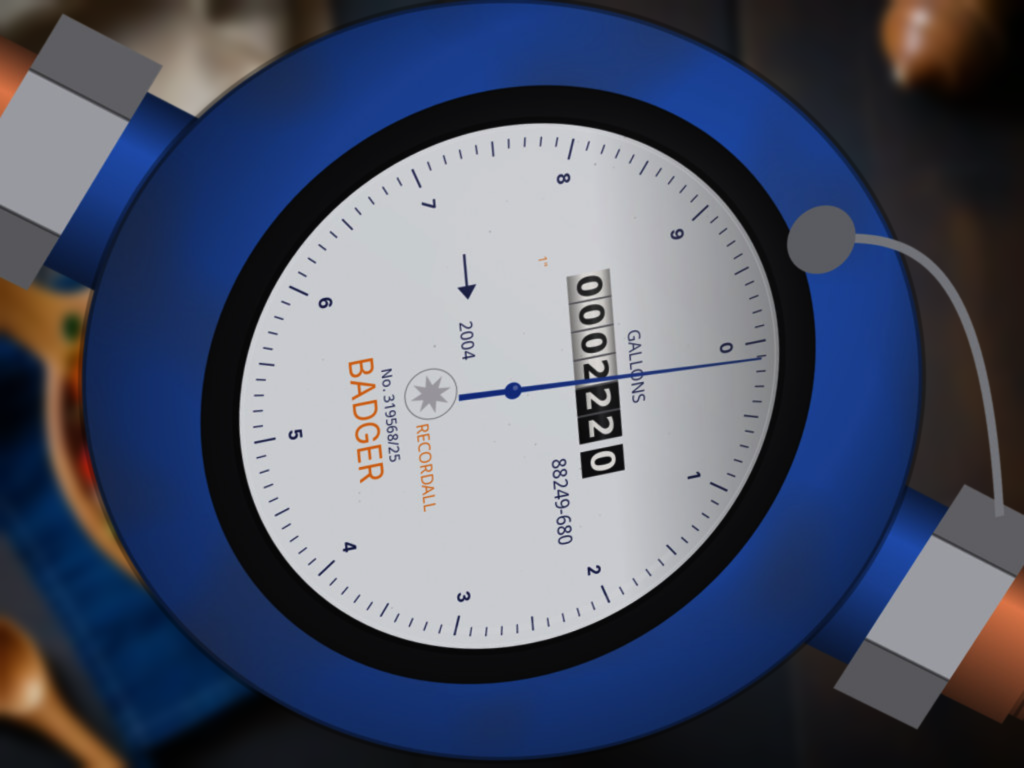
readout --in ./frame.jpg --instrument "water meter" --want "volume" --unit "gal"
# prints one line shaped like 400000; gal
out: 2220.1; gal
